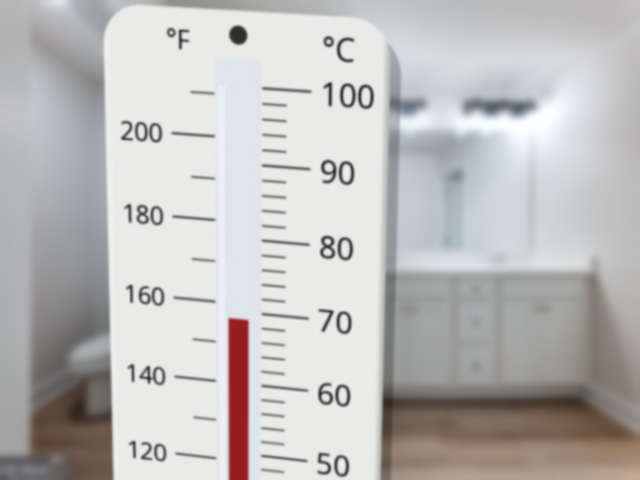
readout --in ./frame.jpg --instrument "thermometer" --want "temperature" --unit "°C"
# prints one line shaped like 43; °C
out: 69; °C
